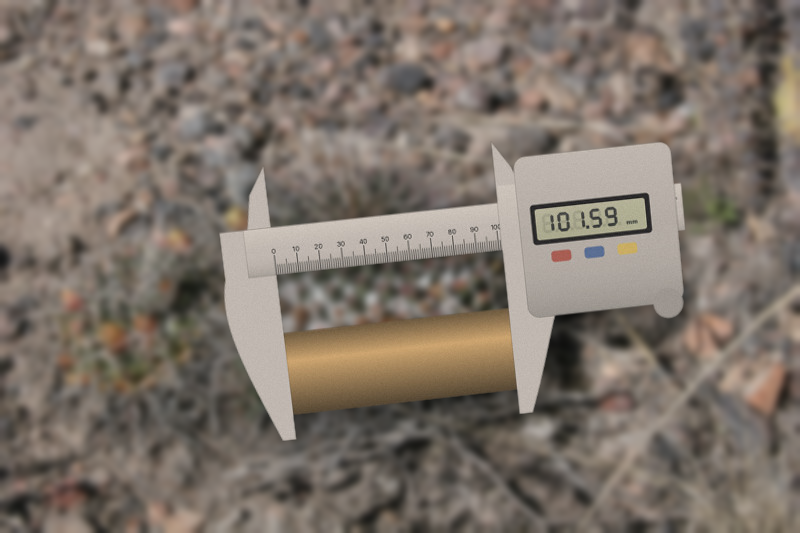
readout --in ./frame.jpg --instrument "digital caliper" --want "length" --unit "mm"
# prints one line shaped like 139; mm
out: 101.59; mm
